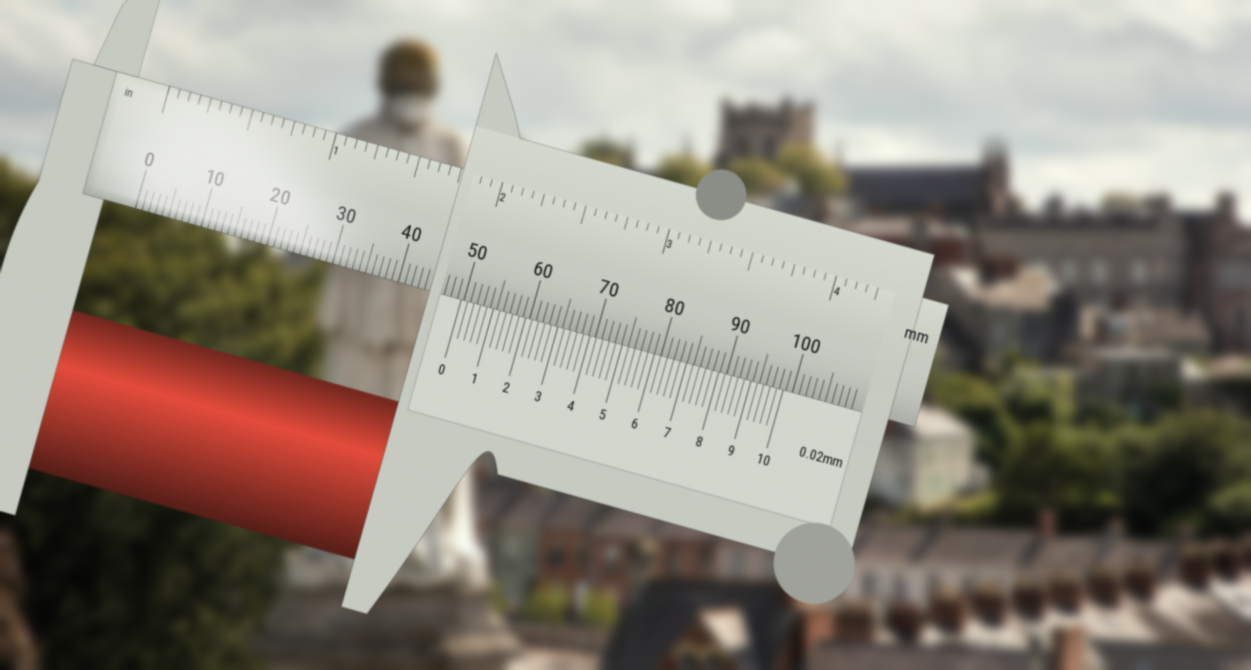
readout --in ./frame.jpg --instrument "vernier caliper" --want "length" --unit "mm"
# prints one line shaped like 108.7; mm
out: 49.6; mm
